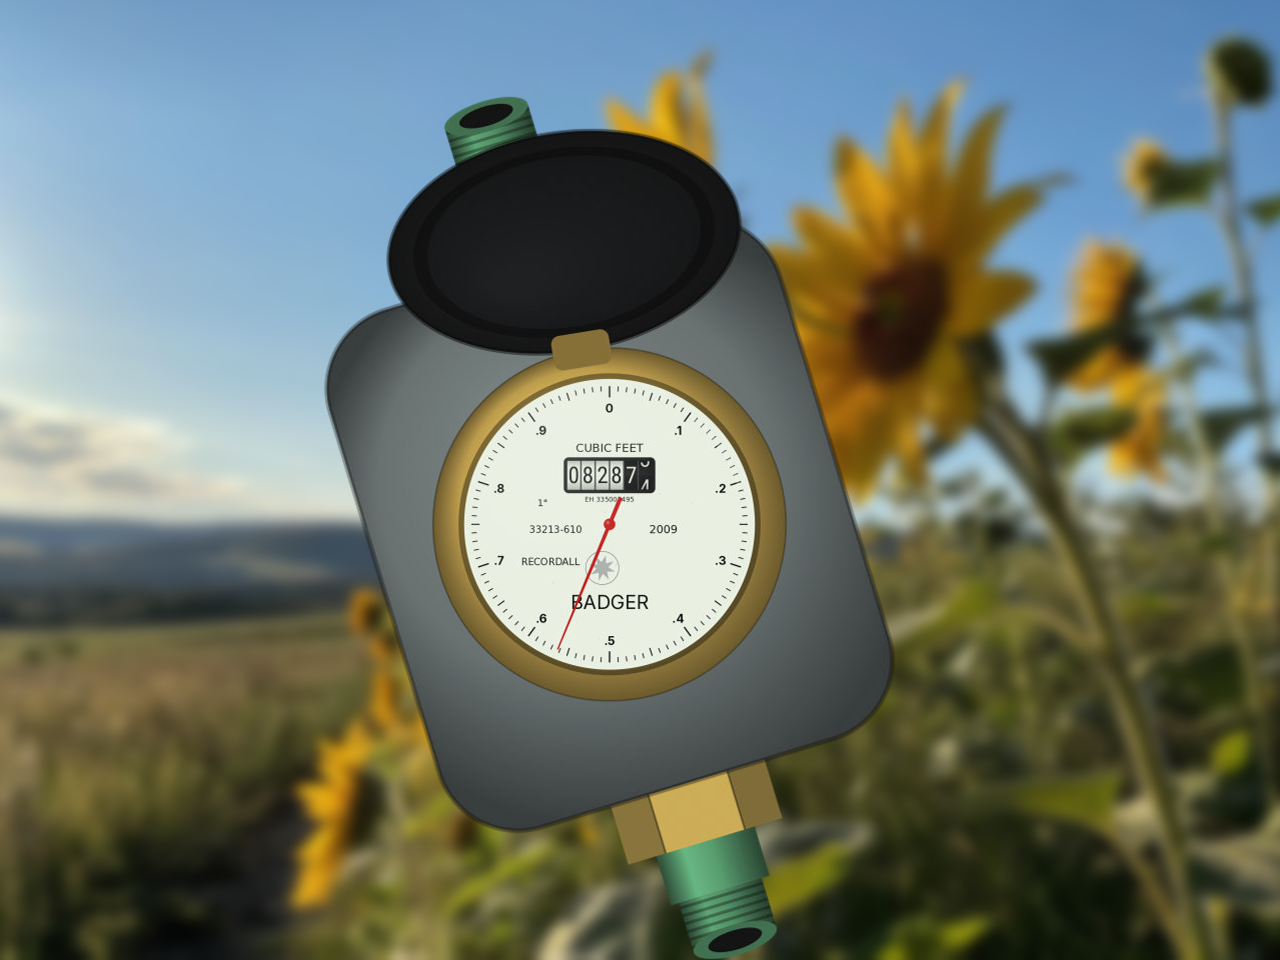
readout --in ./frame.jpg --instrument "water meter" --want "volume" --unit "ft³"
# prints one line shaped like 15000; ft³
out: 82873.56; ft³
